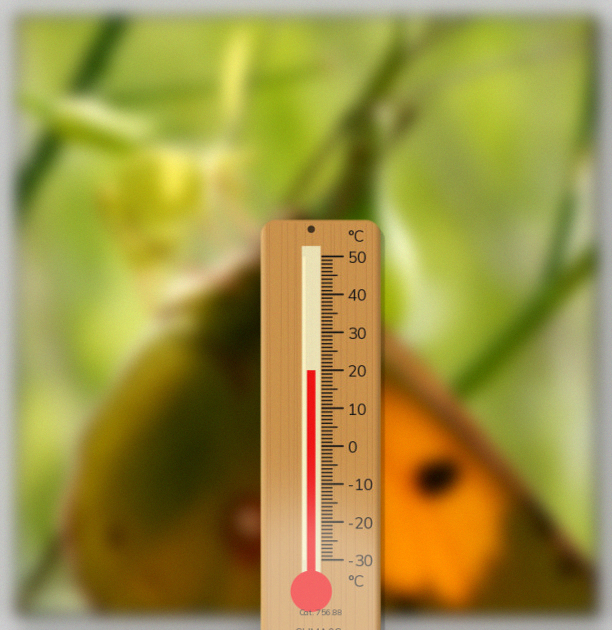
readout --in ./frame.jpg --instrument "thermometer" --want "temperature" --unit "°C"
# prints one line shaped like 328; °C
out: 20; °C
